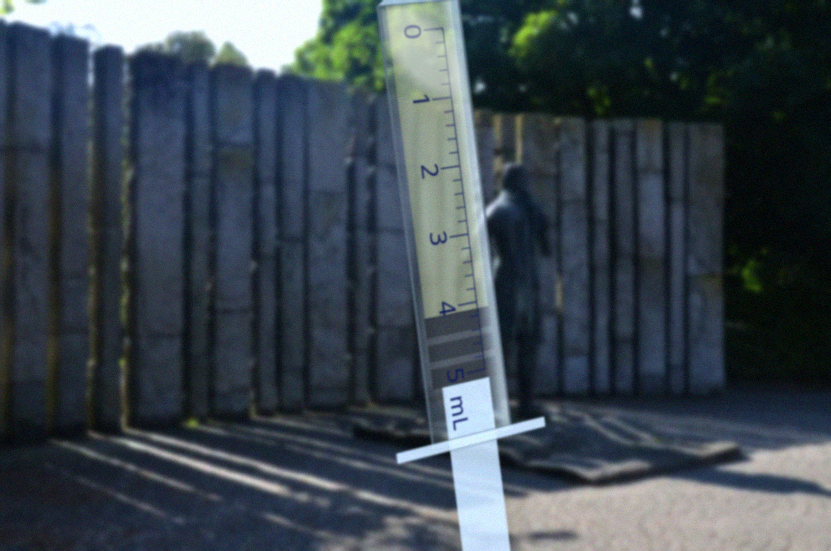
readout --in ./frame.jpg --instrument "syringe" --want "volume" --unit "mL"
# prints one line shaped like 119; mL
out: 4.1; mL
